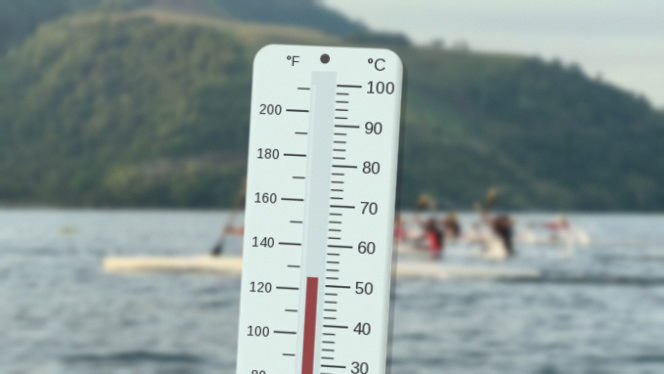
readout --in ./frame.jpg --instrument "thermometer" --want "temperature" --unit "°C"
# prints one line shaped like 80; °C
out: 52; °C
